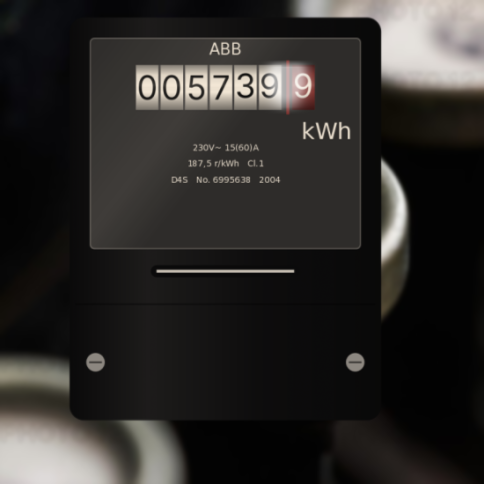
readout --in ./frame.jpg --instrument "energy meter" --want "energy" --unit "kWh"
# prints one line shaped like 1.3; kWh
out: 5739.9; kWh
